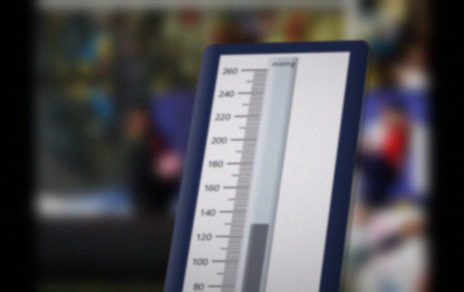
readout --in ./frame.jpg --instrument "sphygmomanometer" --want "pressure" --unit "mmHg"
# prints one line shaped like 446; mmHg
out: 130; mmHg
